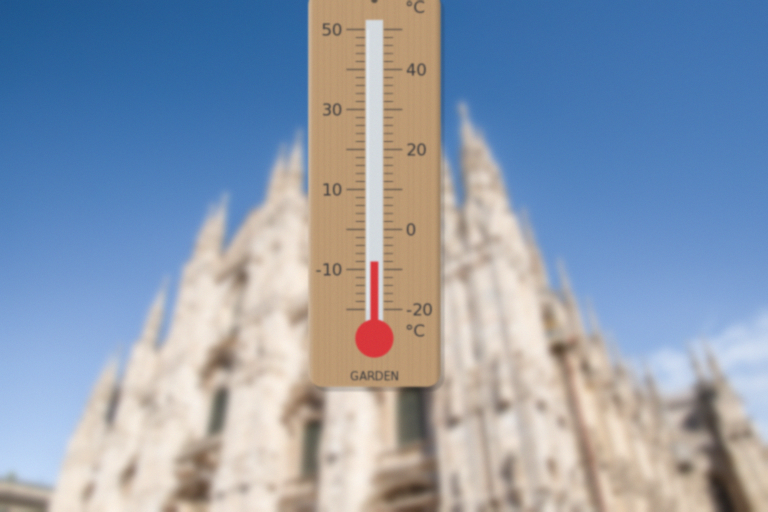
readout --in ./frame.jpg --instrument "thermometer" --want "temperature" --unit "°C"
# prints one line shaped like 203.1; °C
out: -8; °C
